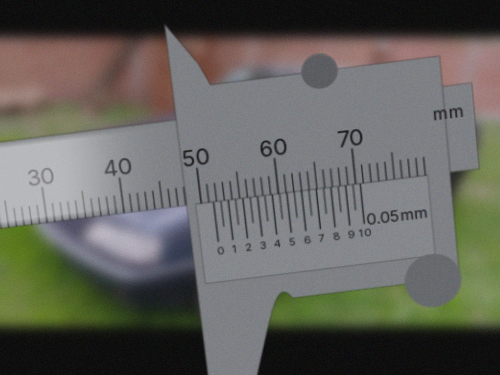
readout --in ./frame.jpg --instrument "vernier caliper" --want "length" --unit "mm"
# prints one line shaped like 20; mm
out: 51.6; mm
